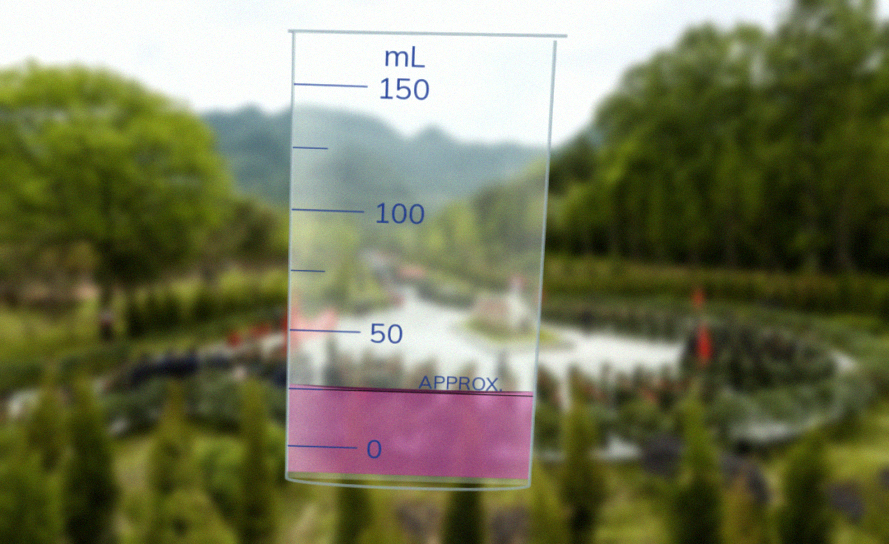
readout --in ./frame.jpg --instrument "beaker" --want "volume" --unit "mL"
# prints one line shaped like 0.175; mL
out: 25; mL
